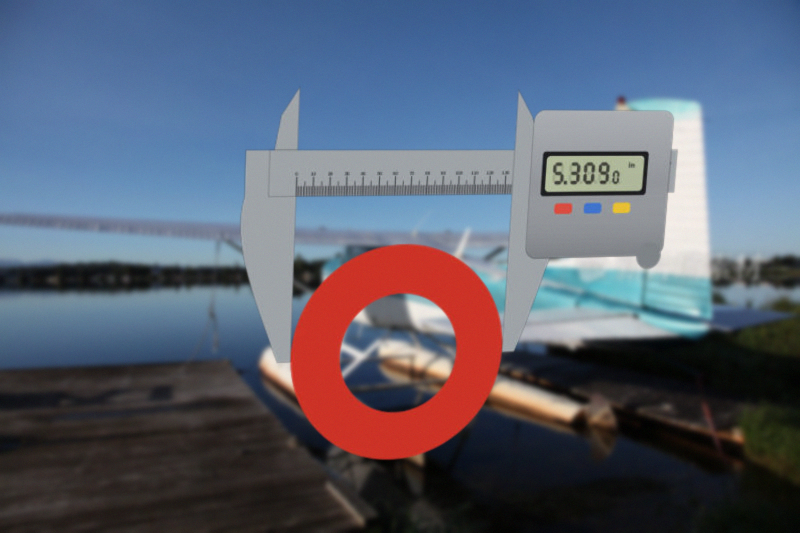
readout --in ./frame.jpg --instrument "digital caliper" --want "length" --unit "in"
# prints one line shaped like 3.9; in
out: 5.3090; in
